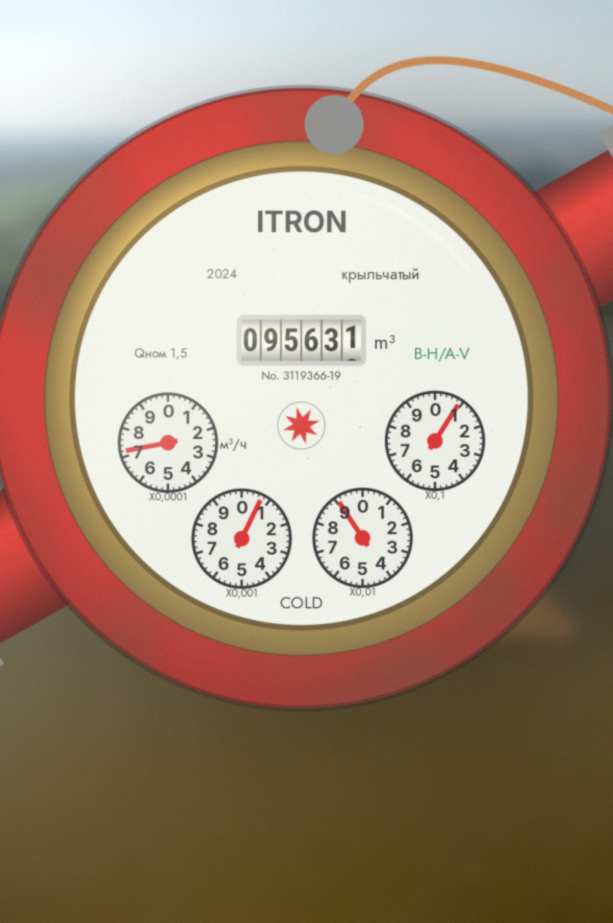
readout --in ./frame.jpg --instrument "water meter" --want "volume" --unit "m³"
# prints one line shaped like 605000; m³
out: 95631.0907; m³
